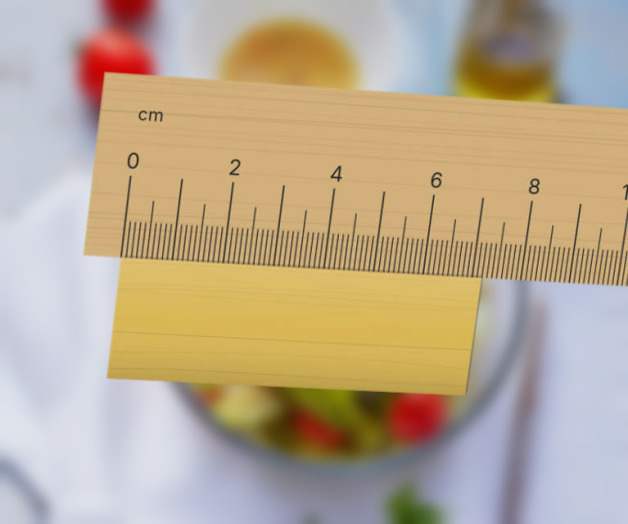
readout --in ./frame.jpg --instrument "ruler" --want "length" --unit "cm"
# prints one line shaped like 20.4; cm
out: 7.2; cm
